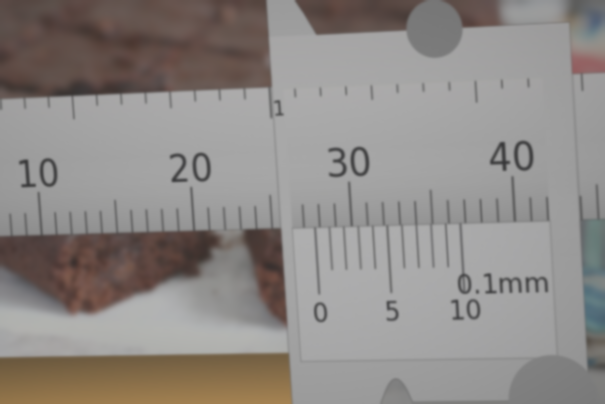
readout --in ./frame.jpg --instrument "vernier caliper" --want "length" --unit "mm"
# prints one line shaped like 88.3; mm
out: 27.7; mm
